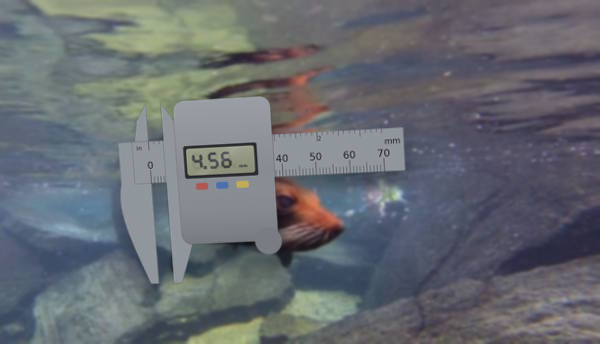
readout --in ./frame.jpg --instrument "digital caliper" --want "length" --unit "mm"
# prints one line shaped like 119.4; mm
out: 4.56; mm
